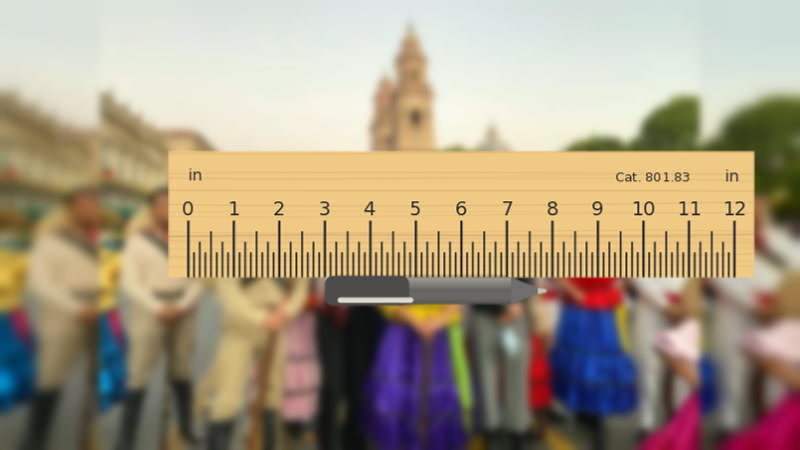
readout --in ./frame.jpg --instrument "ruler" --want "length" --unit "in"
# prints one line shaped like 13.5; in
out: 4.875; in
